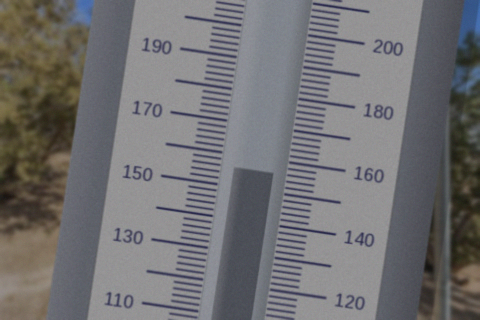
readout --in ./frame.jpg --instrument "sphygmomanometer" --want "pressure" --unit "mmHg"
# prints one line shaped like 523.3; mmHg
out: 156; mmHg
